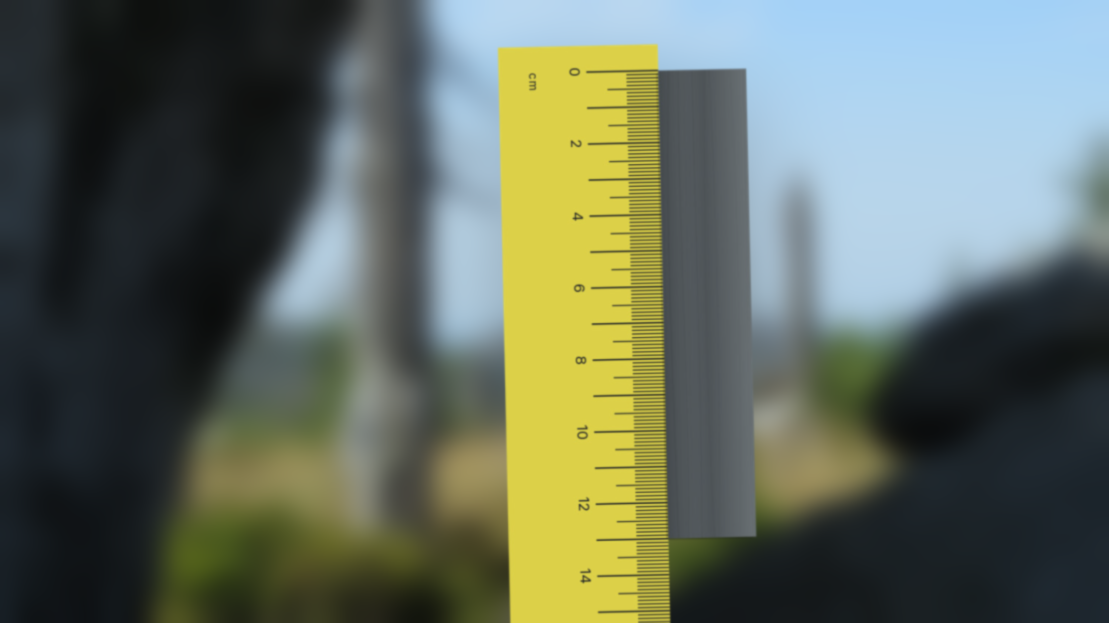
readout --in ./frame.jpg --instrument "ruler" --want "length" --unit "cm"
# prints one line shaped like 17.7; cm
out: 13; cm
